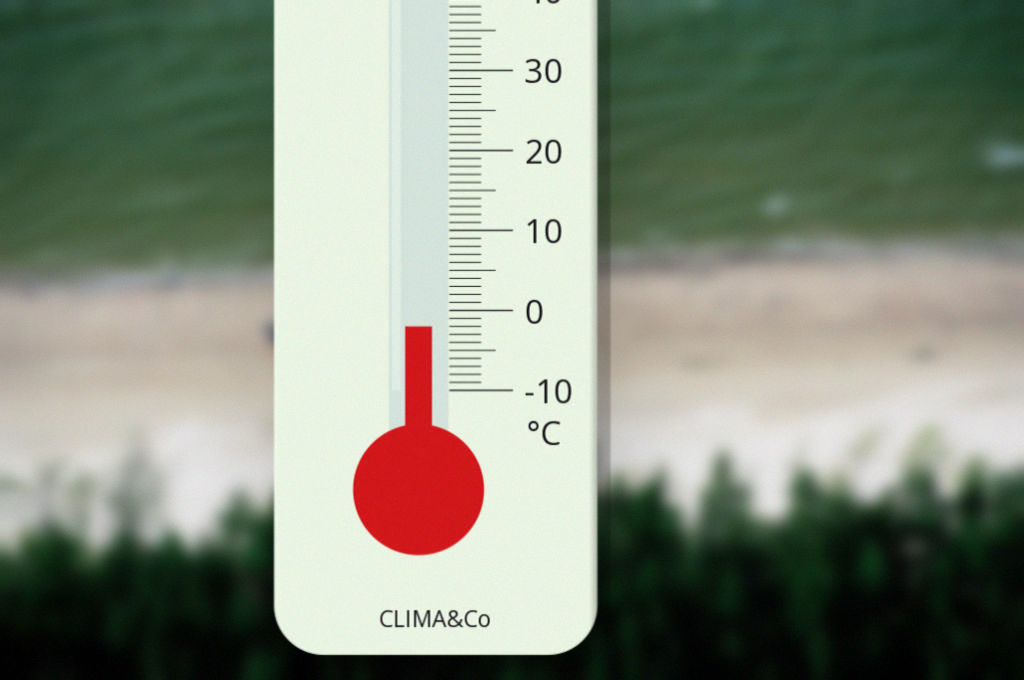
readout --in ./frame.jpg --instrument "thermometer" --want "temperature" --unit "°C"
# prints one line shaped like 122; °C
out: -2; °C
